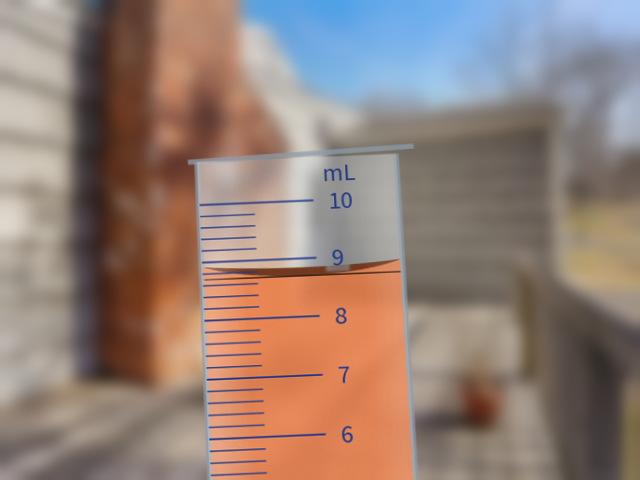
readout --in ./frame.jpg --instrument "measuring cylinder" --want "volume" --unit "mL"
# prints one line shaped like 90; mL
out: 8.7; mL
